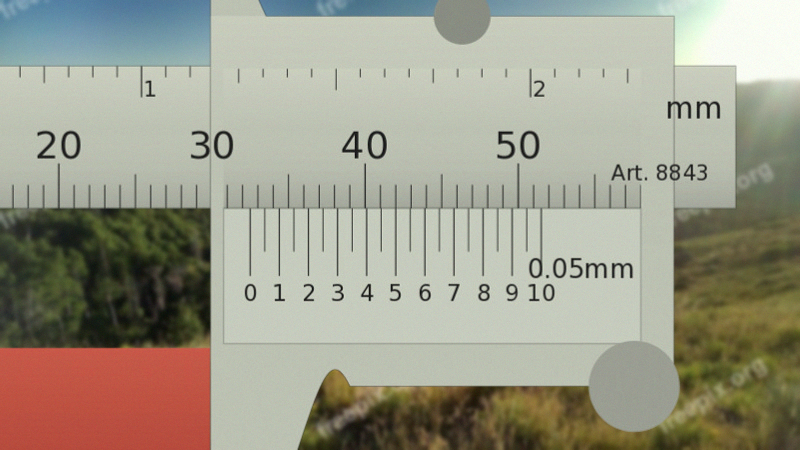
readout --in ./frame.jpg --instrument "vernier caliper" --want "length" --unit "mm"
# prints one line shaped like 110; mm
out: 32.5; mm
